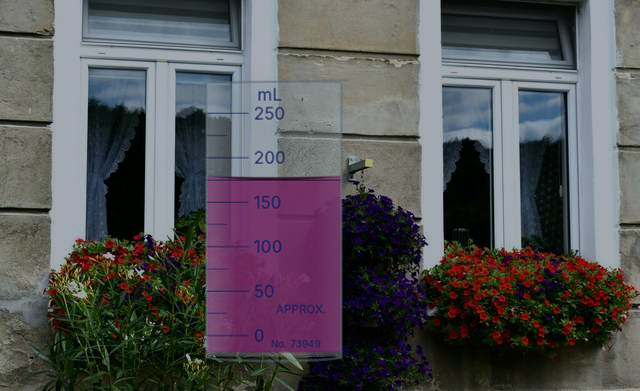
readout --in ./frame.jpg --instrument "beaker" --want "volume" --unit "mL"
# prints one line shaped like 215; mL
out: 175; mL
